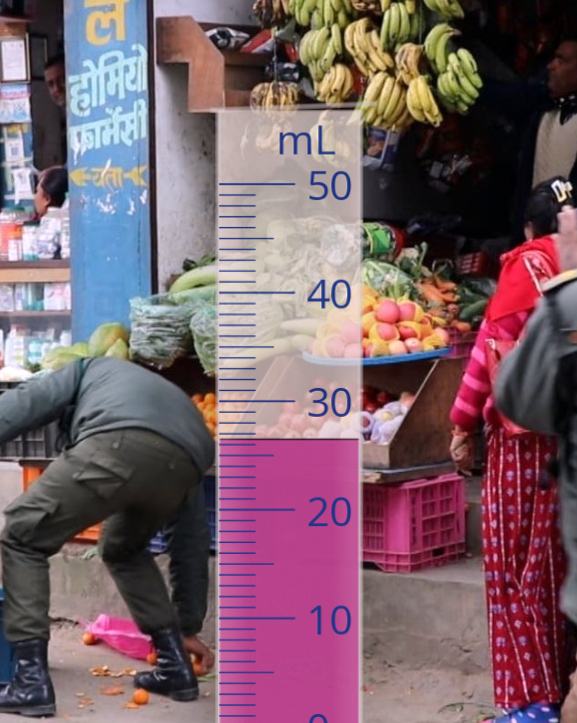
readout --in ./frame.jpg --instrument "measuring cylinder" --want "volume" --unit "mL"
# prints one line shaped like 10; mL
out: 26.5; mL
